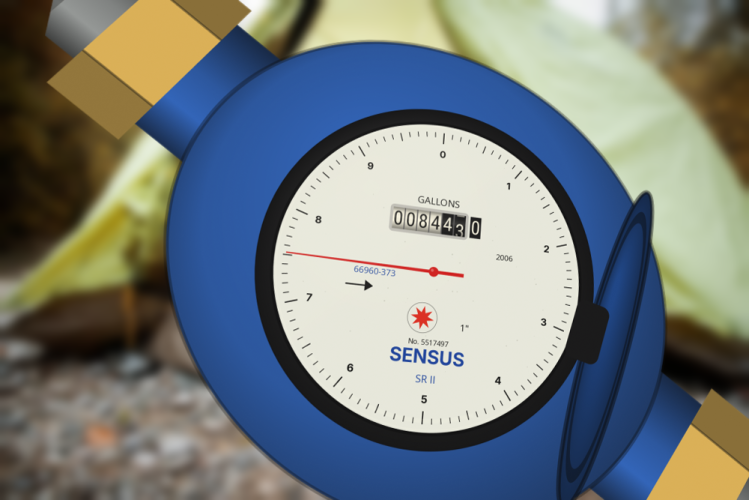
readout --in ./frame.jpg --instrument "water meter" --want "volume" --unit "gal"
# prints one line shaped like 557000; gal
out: 84427.5; gal
